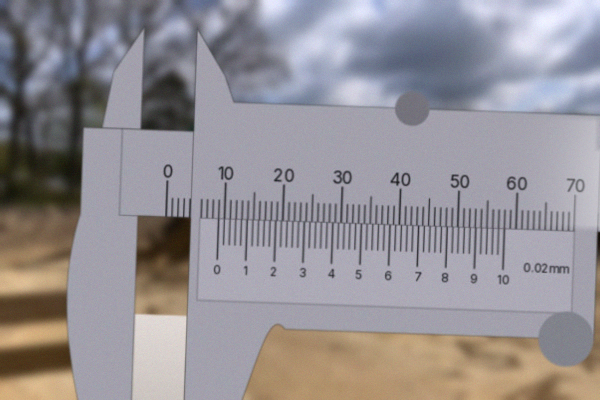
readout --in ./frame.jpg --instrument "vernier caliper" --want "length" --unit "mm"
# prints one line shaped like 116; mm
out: 9.0; mm
